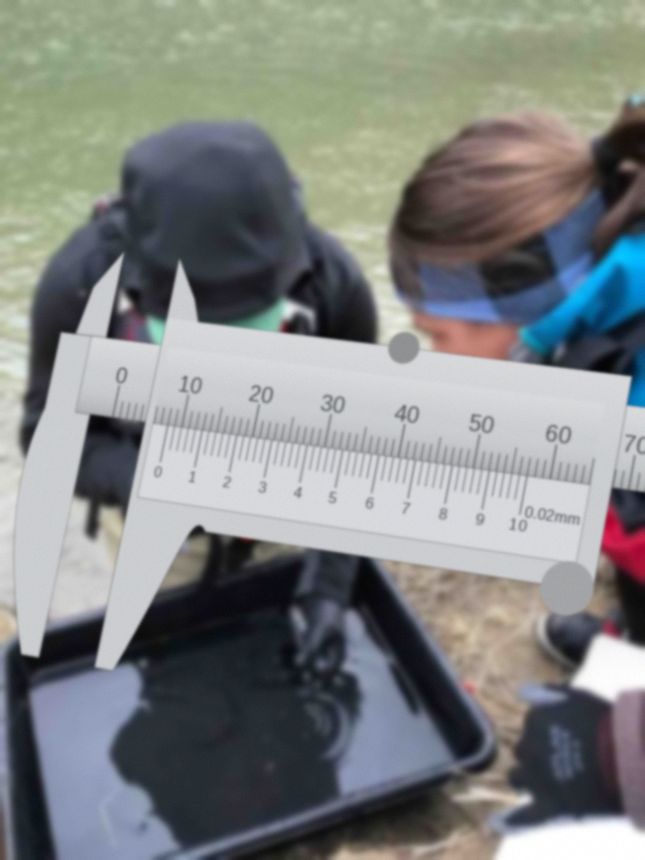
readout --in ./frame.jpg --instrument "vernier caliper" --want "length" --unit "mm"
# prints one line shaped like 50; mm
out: 8.0; mm
